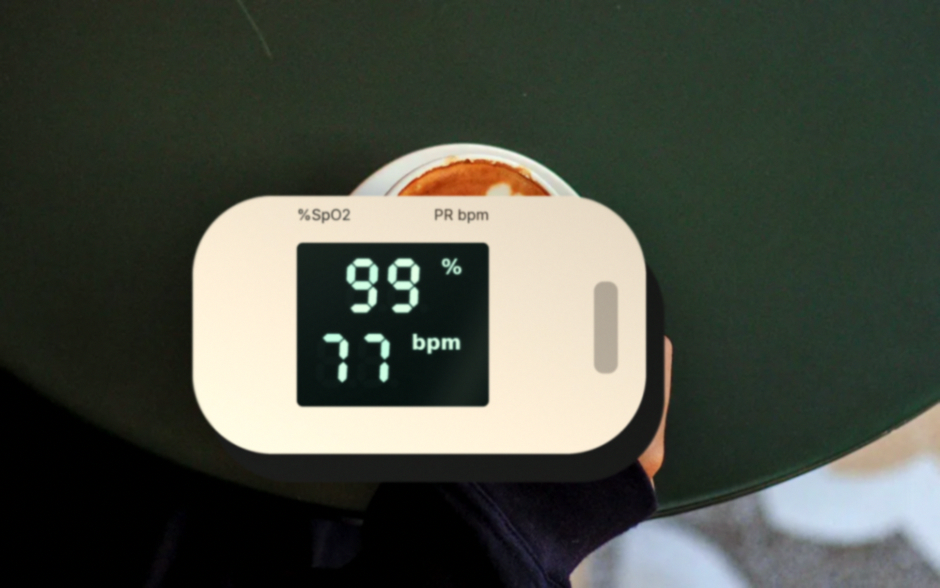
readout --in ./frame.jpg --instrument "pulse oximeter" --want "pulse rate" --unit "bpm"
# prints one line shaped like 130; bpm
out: 77; bpm
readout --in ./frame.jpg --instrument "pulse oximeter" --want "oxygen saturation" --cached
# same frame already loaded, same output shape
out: 99; %
